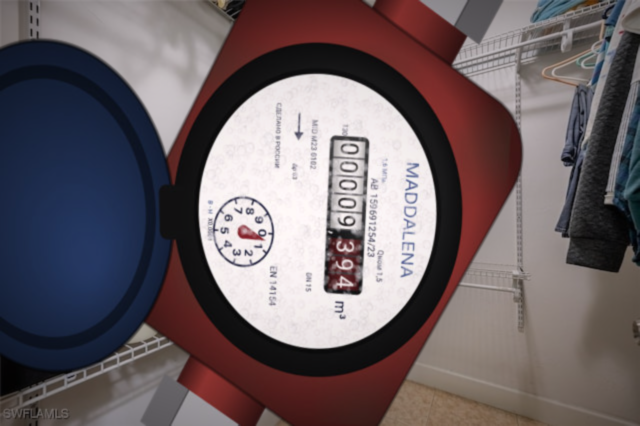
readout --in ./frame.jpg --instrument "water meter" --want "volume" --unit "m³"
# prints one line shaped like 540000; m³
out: 9.3940; m³
